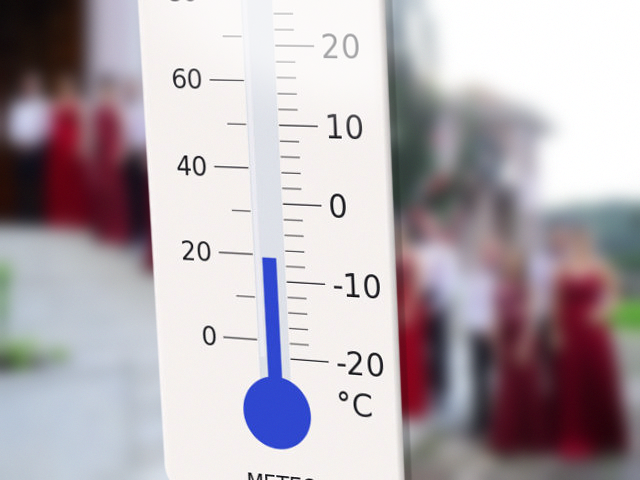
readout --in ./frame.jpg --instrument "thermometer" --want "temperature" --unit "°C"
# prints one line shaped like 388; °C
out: -7; °C
